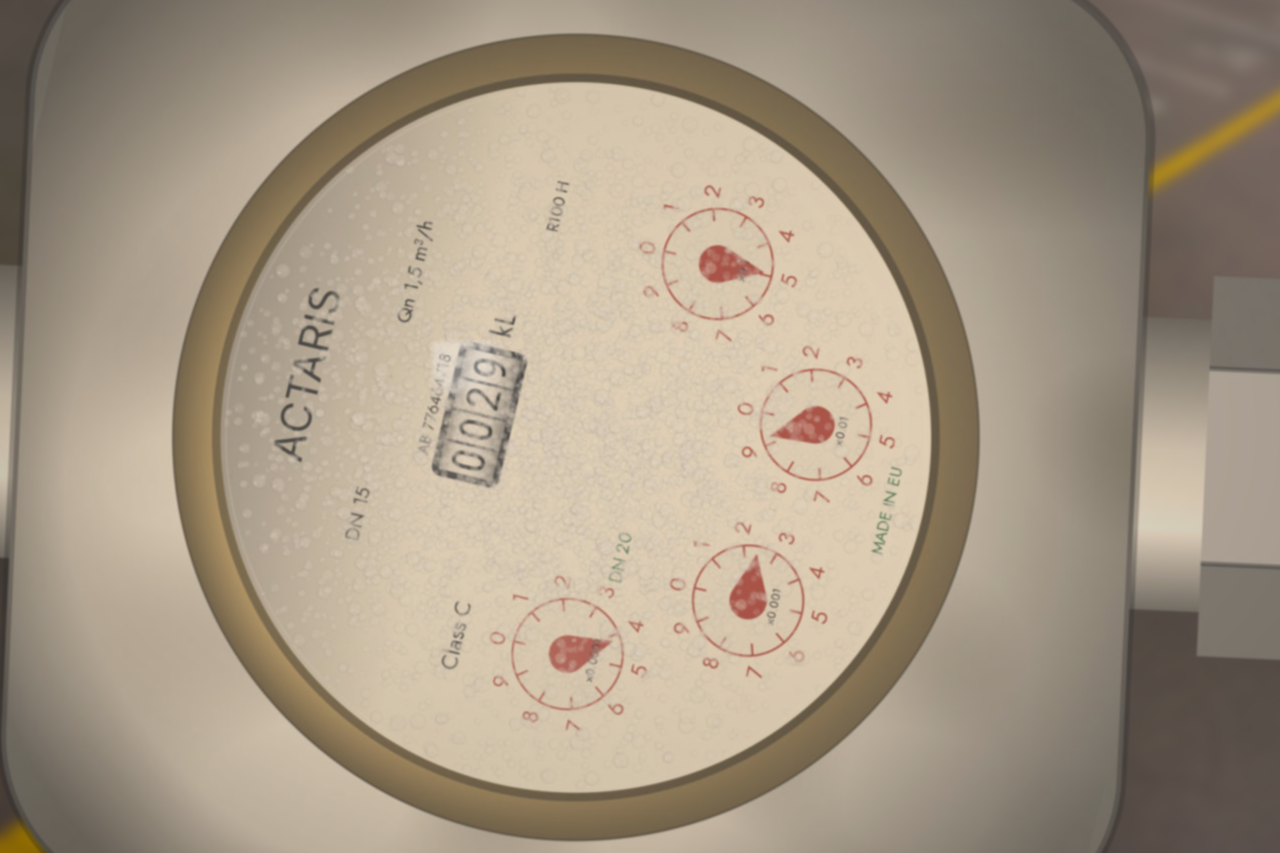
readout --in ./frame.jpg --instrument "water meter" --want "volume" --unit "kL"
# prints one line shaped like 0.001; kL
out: 29.4924; kL
